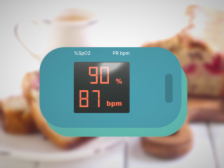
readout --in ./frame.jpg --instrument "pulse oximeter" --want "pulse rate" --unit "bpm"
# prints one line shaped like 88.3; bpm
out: 87; bpm
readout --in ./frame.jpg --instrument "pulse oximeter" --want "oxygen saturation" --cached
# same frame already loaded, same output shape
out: 90; %
